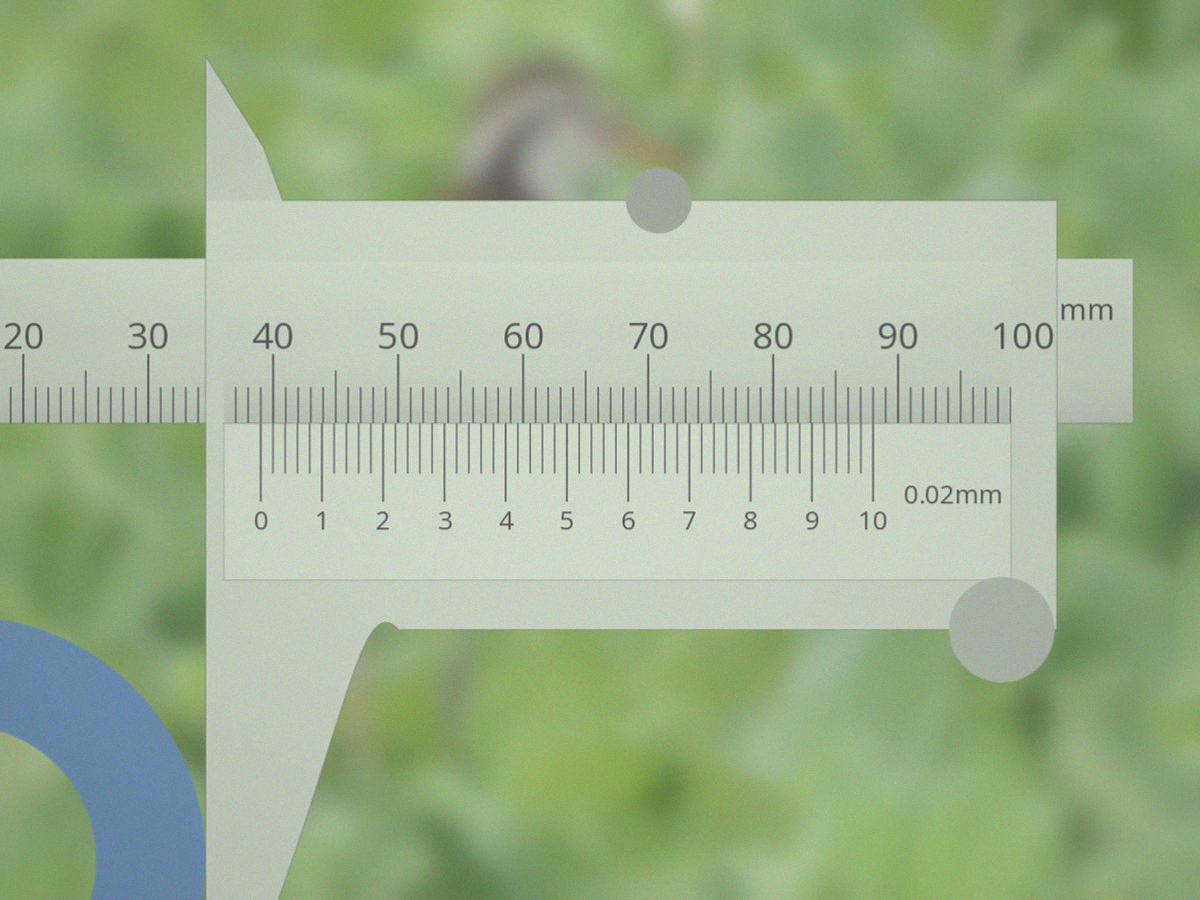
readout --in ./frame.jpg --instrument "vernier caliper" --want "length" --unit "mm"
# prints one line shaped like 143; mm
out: 39.0; mm
